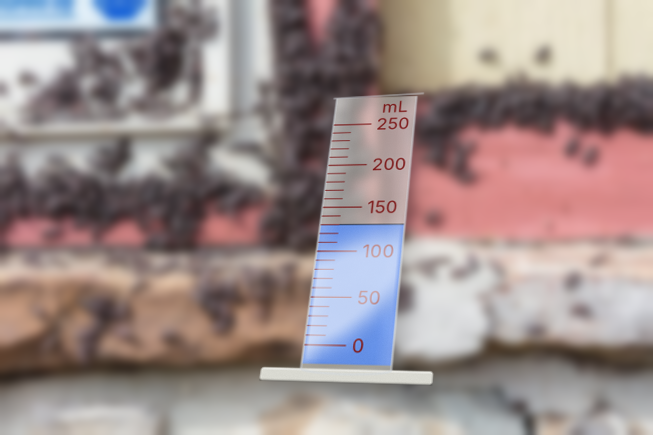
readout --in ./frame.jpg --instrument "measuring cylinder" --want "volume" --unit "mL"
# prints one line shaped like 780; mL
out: 130; mL
